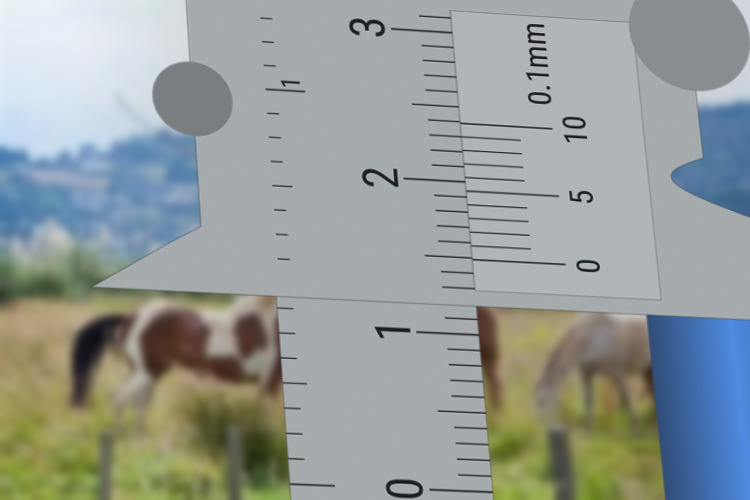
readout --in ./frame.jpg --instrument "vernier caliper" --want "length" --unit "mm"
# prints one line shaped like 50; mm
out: 14.9; mm
